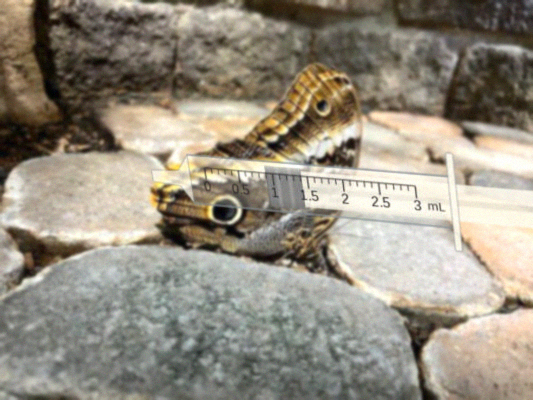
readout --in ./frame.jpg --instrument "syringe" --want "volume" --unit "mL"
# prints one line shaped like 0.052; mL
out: 0.9; mL
